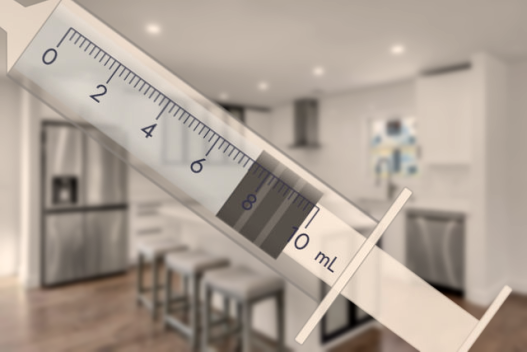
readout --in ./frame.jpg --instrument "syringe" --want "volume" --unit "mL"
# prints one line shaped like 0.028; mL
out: 7.4; mL
